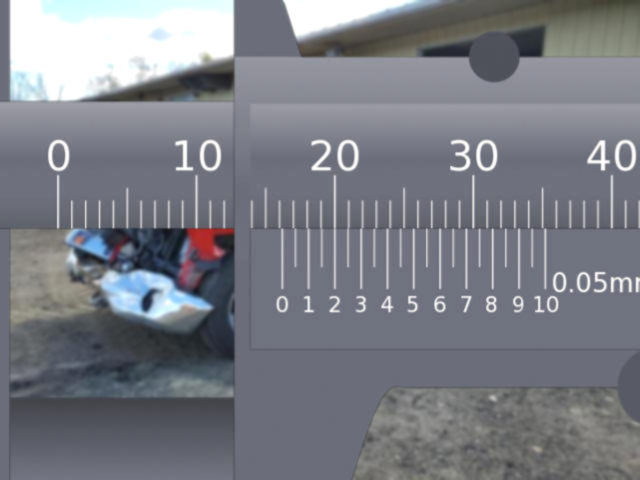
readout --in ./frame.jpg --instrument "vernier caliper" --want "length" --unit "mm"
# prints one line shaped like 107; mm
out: 16.2; mm
